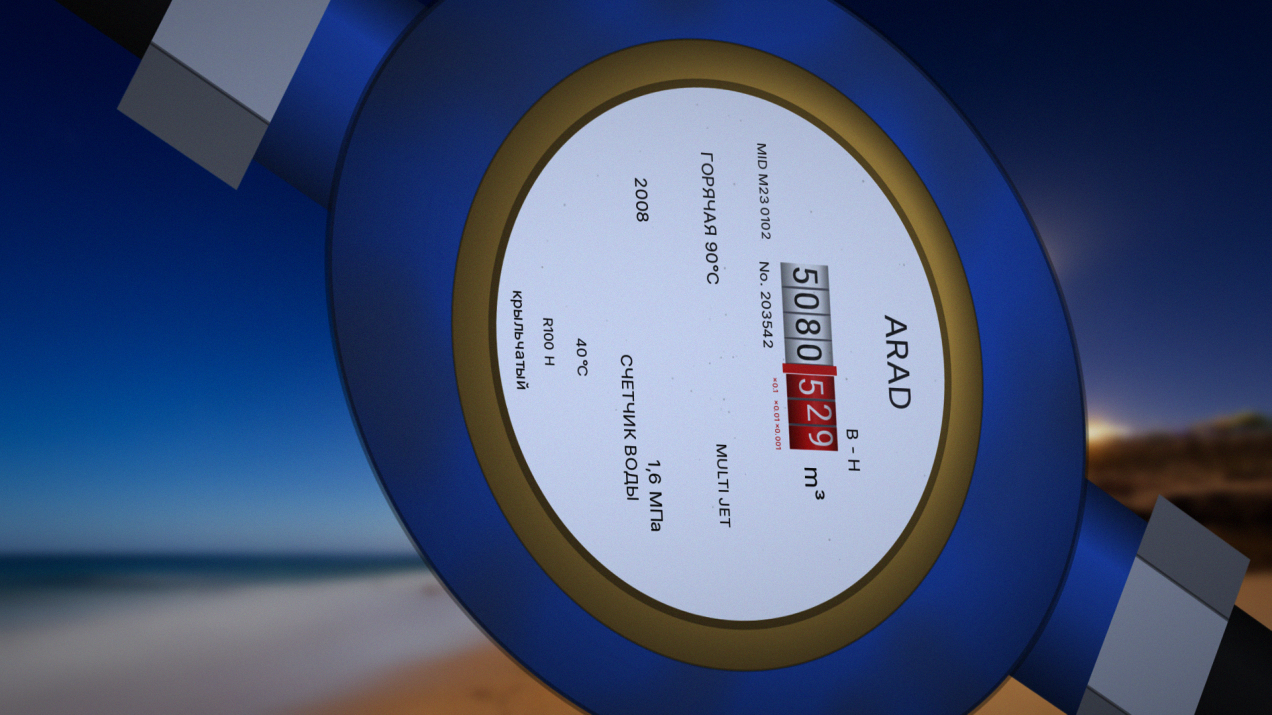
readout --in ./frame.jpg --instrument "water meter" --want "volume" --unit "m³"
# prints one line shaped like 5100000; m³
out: 5080.529; m³
